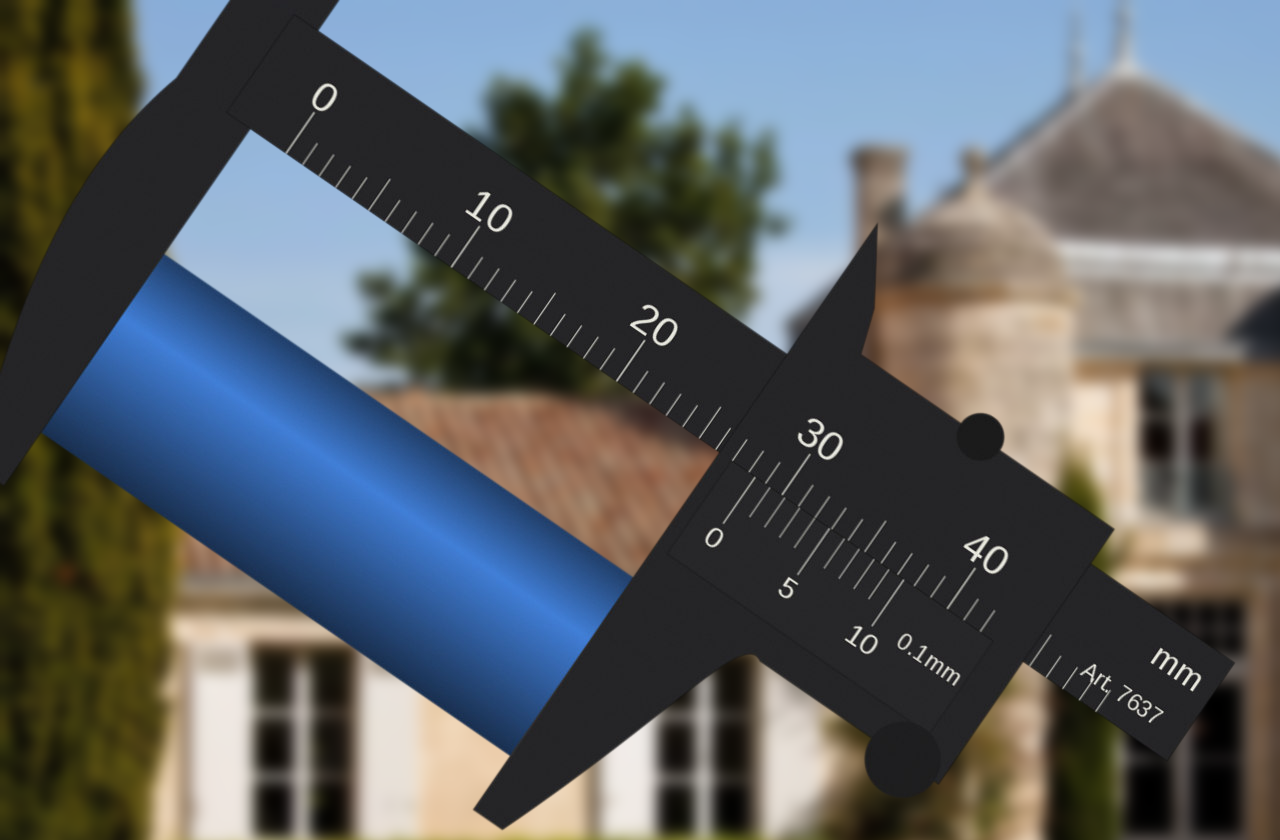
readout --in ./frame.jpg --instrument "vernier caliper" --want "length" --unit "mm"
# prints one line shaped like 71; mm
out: 28.4; mm
